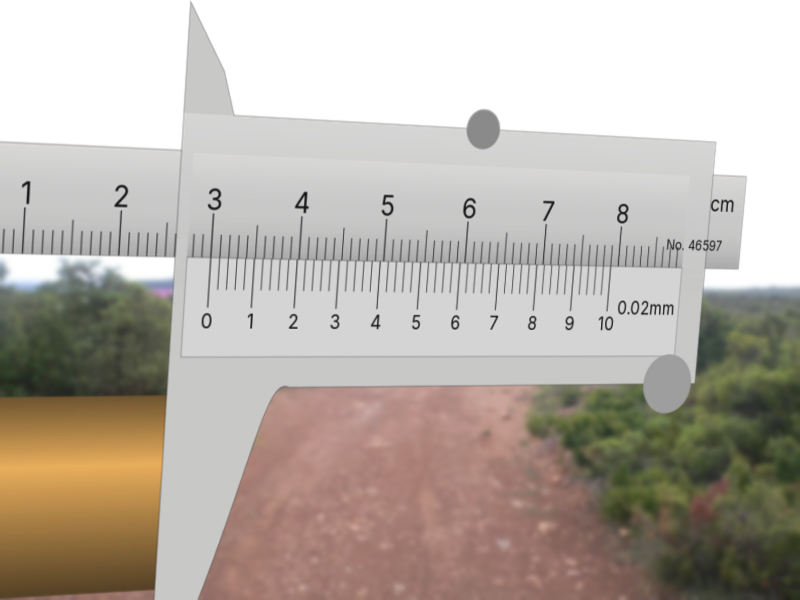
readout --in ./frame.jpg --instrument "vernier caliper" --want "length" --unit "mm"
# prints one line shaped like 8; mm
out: 30.0; mm
